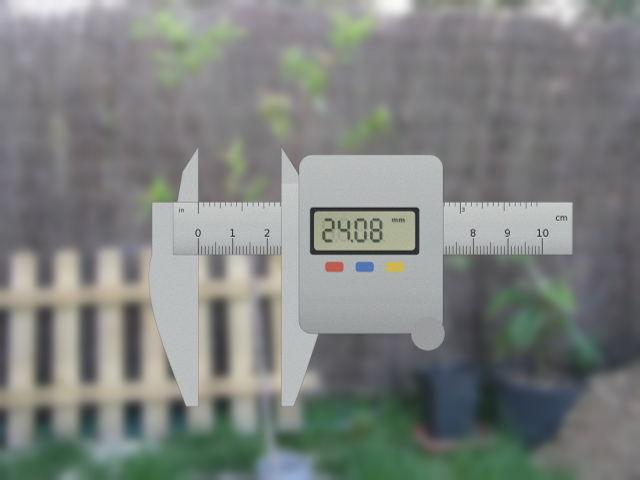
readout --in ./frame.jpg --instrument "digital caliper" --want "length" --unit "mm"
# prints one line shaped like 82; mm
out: 24.08; mm
